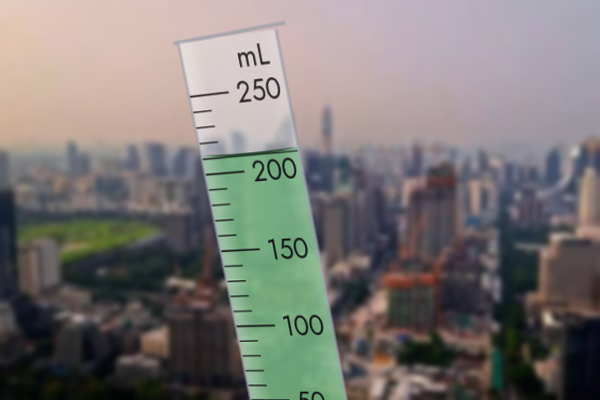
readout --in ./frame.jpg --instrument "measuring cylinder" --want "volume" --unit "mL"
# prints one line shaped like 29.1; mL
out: 210; mL
